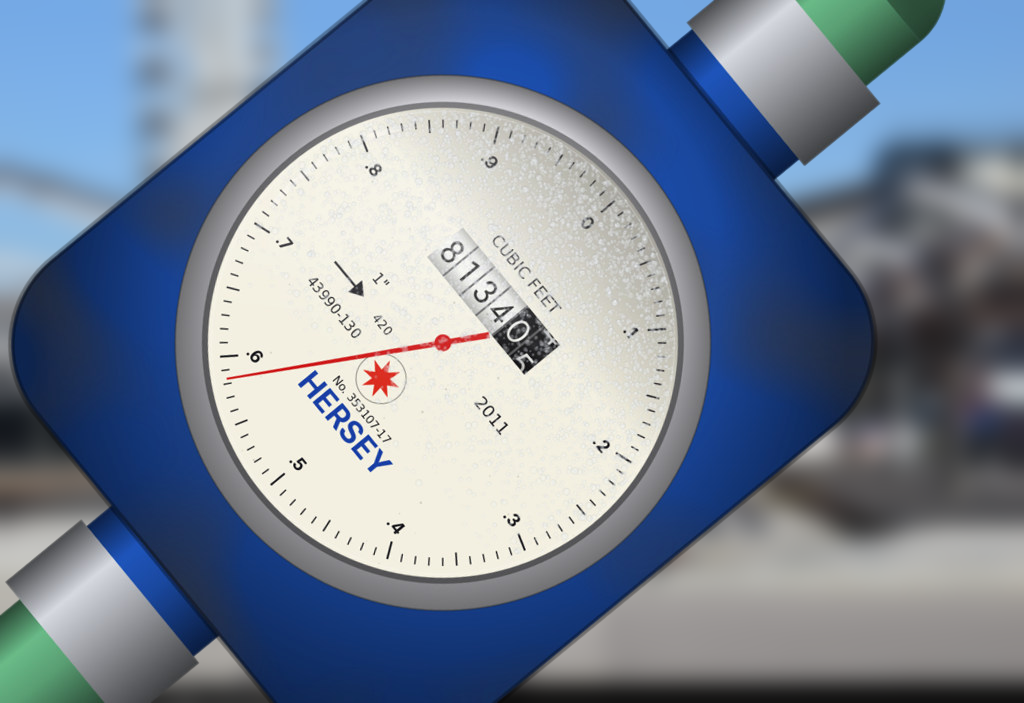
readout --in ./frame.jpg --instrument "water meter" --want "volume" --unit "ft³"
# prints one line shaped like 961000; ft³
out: 813404.58; ft³
